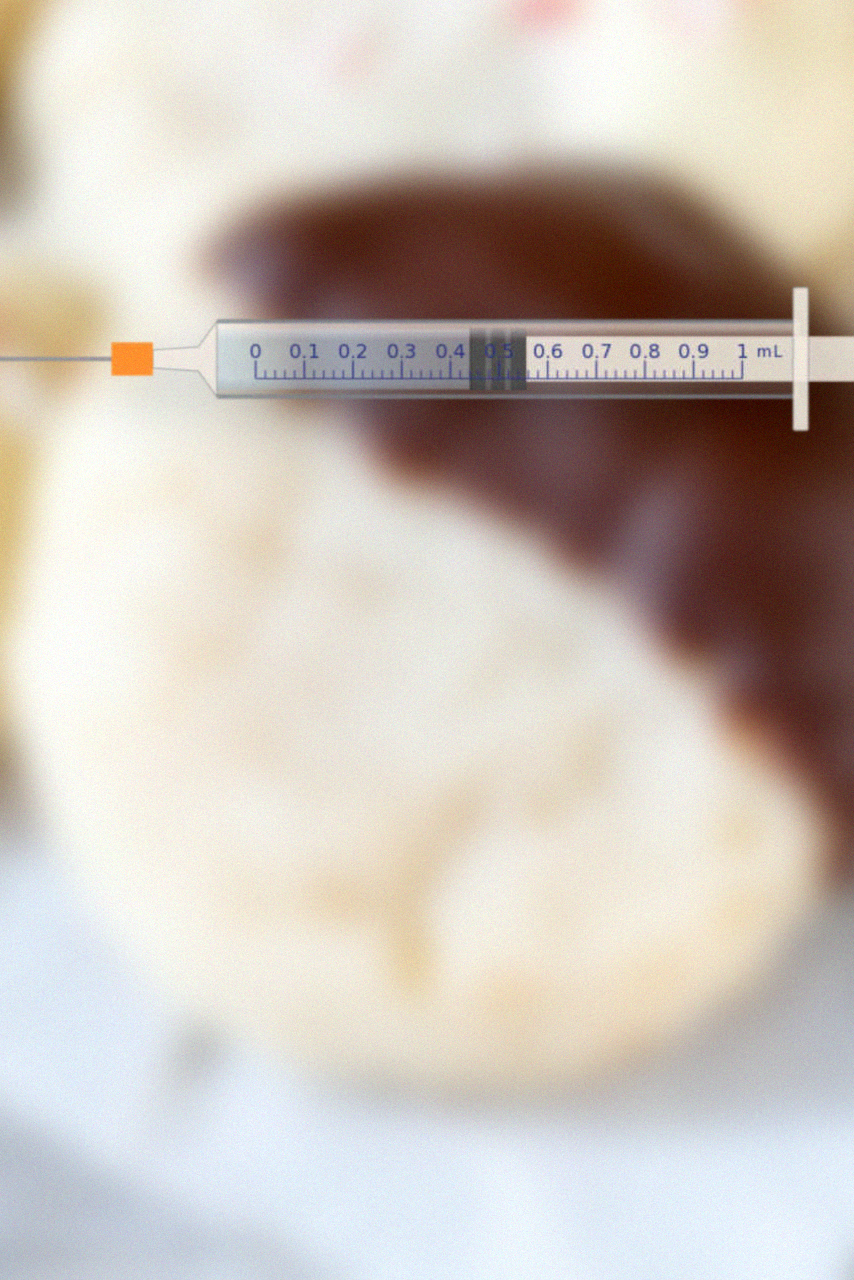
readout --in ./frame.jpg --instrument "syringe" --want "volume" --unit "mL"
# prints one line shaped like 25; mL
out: 0.44; mL
